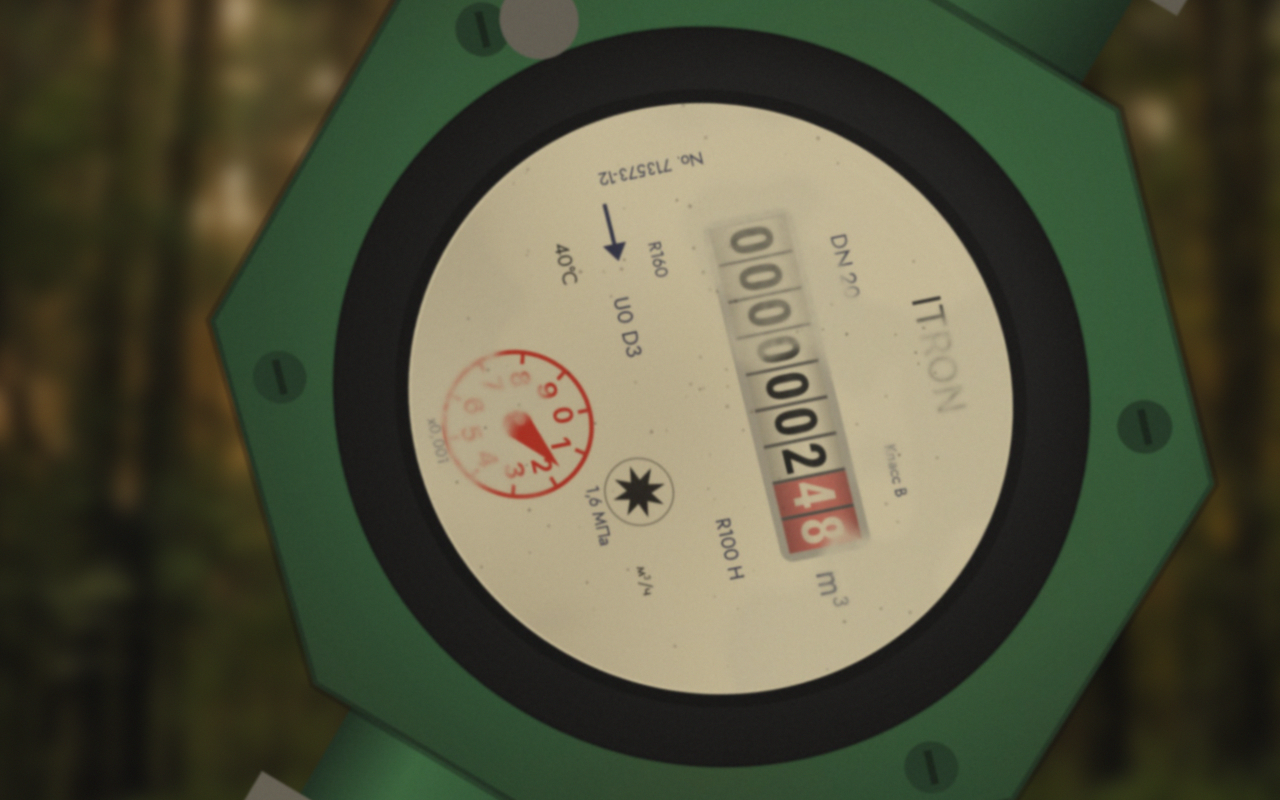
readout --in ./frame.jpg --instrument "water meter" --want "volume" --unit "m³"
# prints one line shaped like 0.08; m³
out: 2.481; m³
